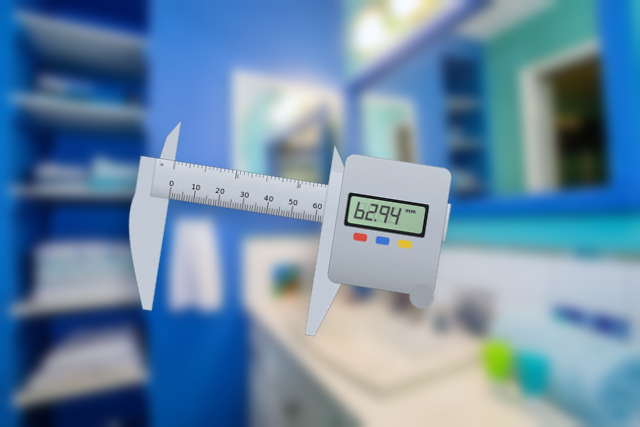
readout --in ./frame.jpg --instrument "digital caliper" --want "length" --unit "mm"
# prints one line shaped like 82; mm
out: 62.94; mm
